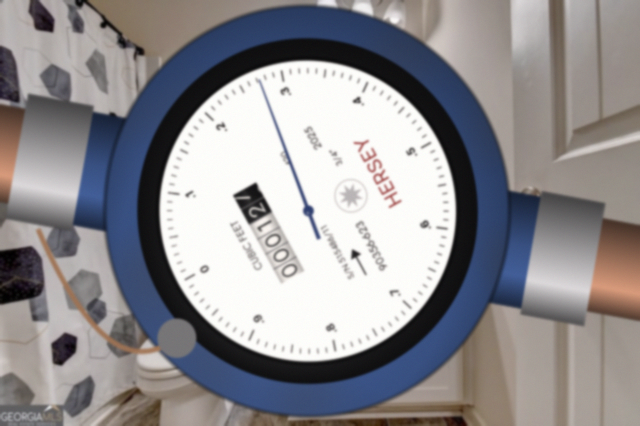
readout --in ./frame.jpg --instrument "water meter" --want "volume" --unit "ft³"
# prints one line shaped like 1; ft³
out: 127.27; ft³
